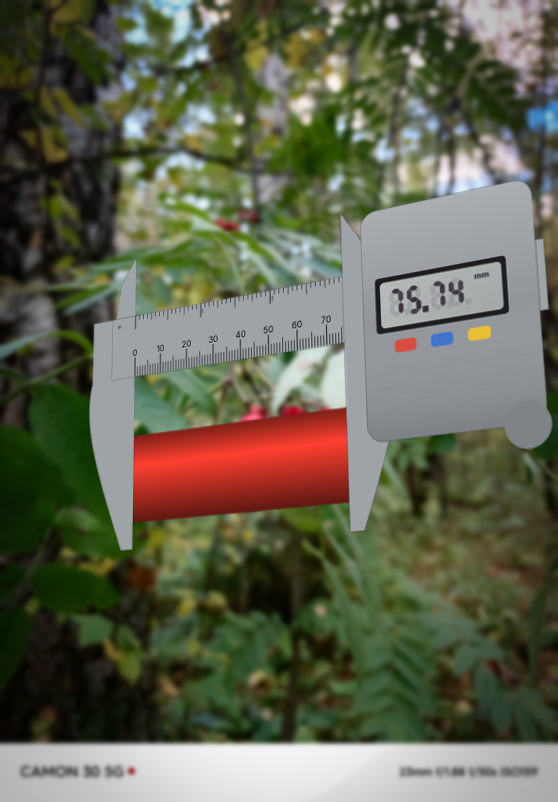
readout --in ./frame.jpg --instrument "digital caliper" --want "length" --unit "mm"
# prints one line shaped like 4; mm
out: 75.74; mm
